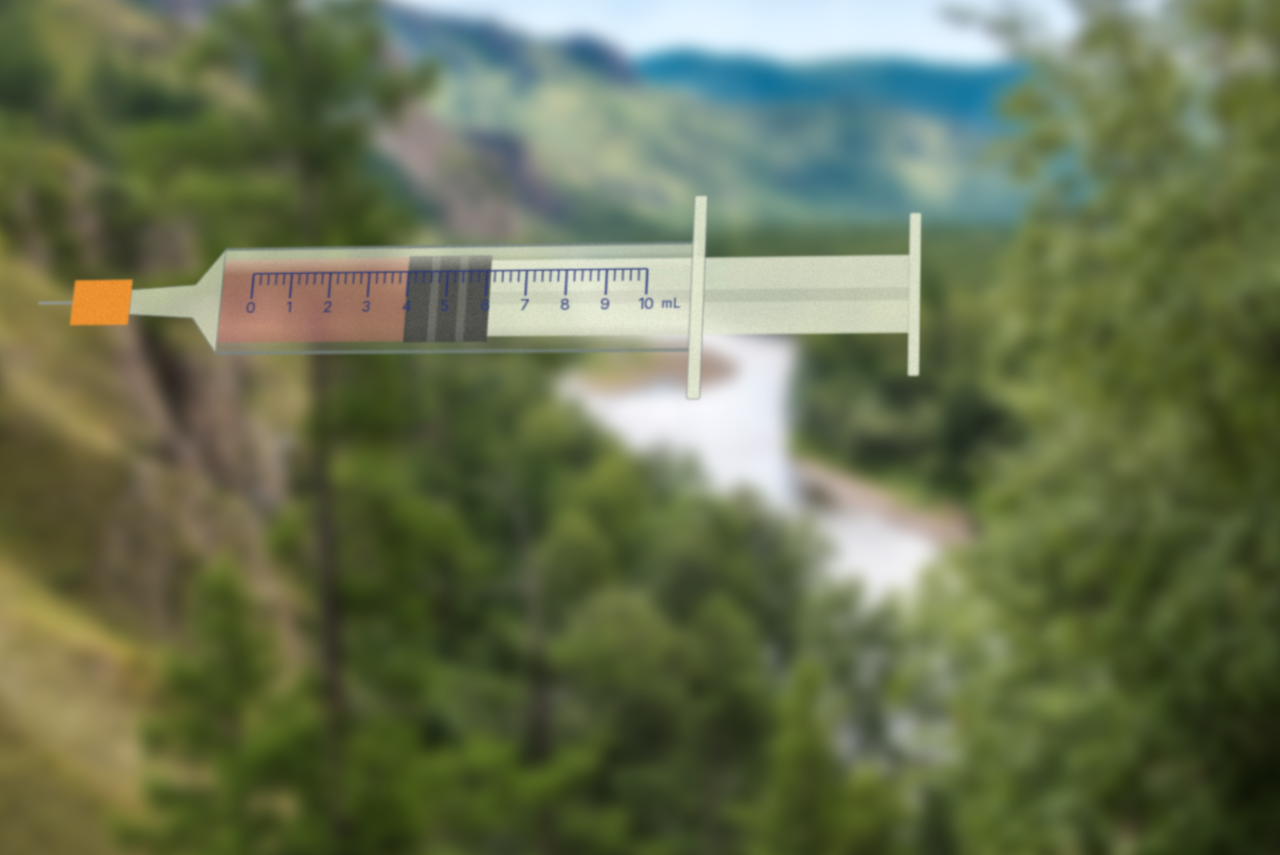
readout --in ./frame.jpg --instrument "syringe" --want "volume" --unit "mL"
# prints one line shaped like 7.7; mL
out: 4; mL
